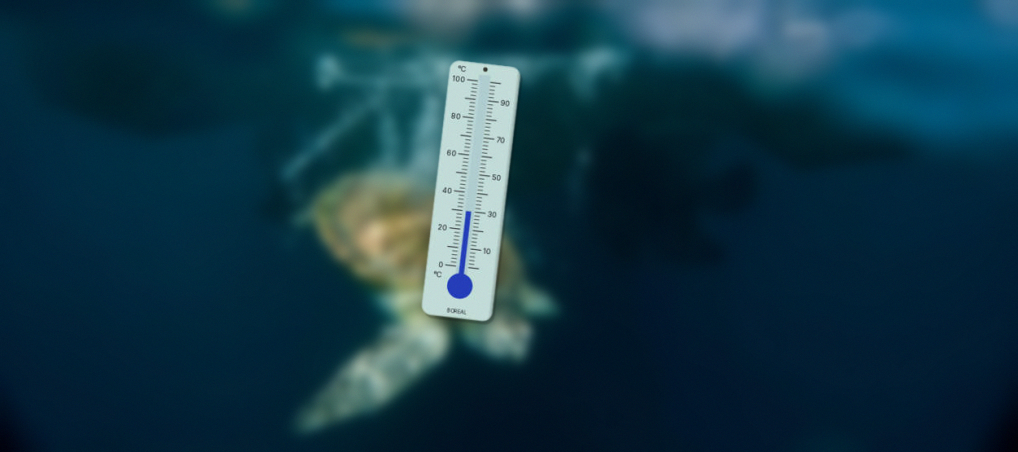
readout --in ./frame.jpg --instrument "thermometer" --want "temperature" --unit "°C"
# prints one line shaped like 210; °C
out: 30; °C
